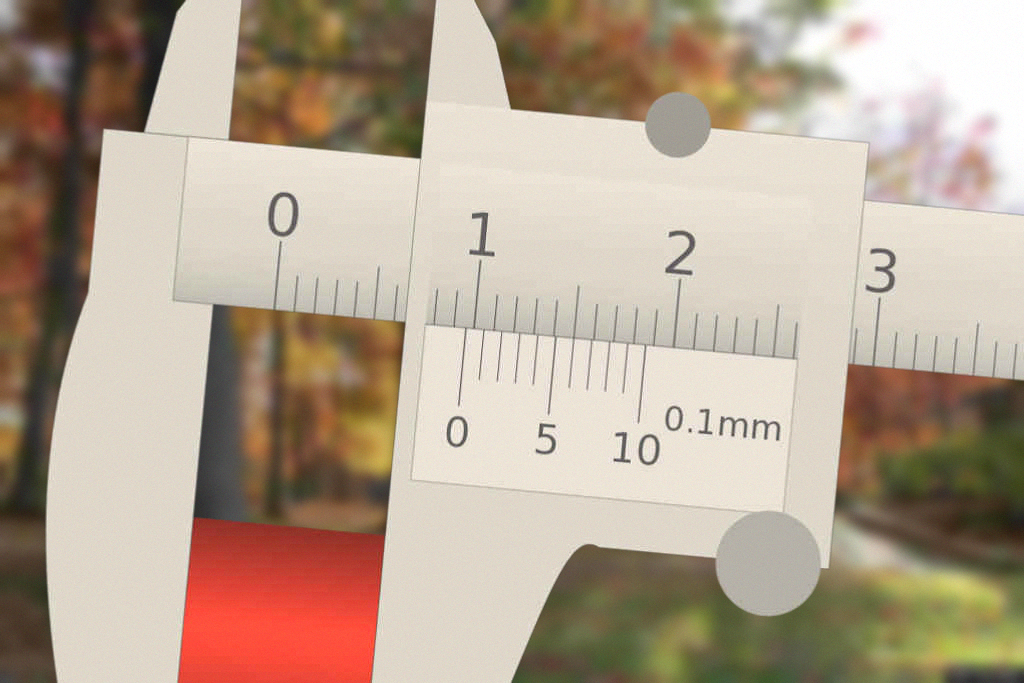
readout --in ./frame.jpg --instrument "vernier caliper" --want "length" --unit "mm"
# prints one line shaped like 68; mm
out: 9.6; mm
